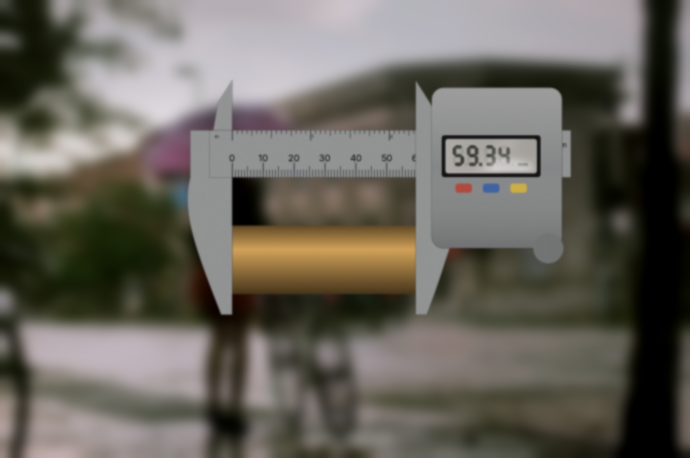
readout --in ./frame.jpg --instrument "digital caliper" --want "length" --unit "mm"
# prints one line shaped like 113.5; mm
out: 59.34; mm
